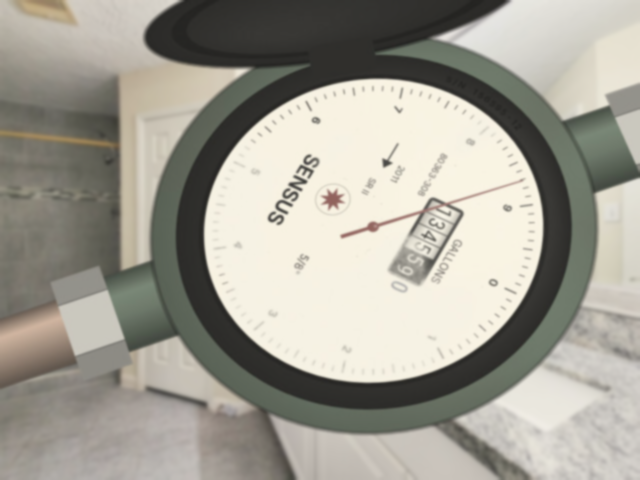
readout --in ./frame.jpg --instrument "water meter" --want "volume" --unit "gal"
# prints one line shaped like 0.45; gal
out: 1345588.7; gal
